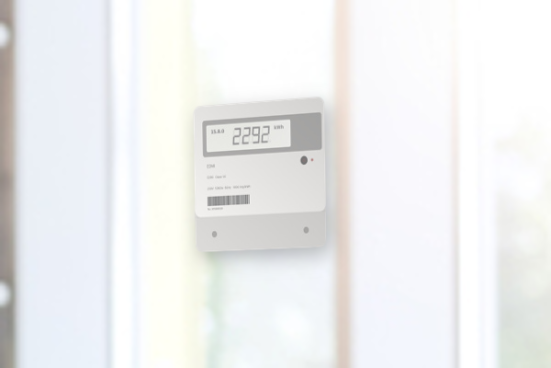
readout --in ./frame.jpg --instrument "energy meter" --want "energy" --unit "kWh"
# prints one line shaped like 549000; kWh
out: 2292; kWh
